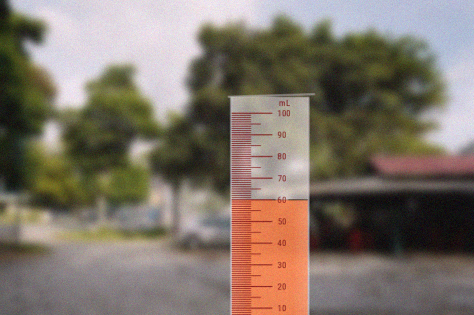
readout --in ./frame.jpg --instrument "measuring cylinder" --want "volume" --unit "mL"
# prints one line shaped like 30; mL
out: 60; mL
